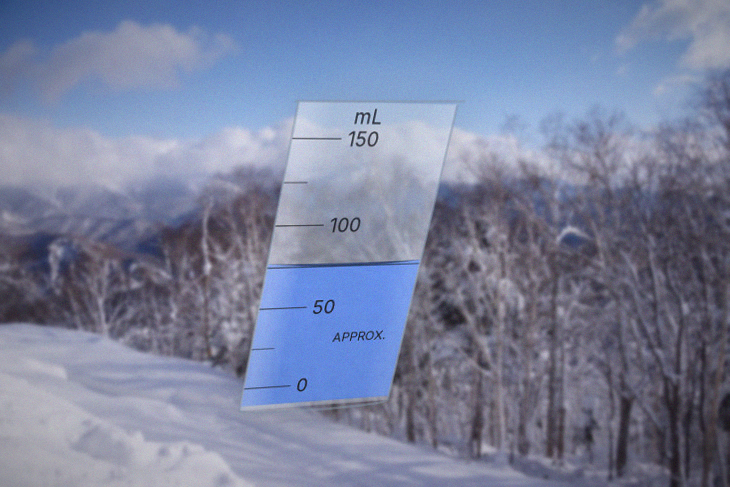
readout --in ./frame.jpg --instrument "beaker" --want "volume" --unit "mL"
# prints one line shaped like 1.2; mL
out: 75; mL
